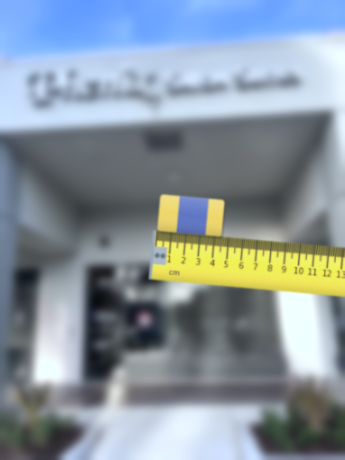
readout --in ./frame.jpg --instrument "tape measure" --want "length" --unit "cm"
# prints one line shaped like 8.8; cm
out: 4.5; cm
